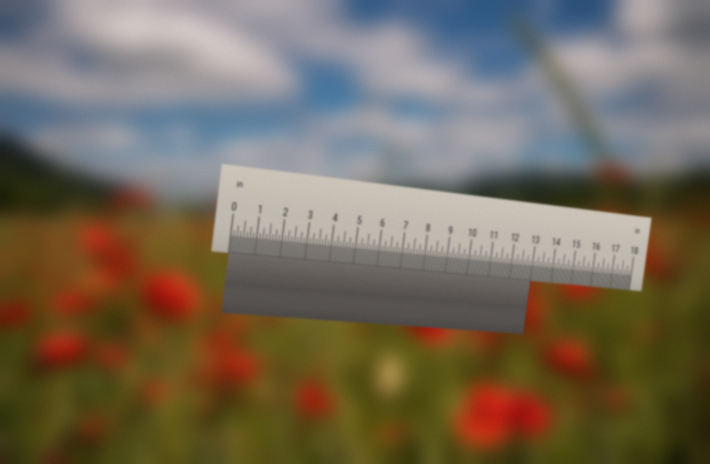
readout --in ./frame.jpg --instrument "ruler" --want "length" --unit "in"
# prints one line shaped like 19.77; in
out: 13; in
